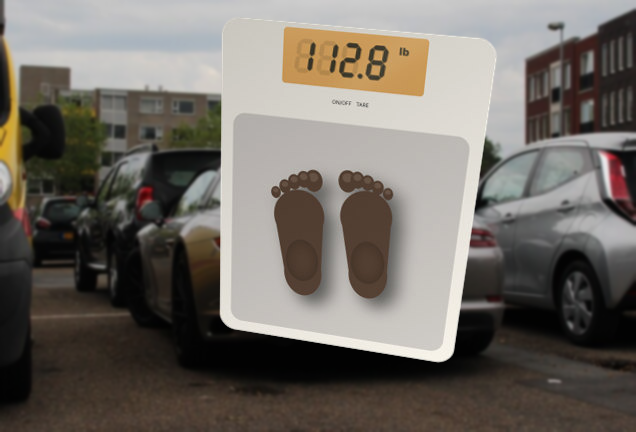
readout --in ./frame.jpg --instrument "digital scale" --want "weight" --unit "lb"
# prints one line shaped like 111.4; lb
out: 112.8; lb
